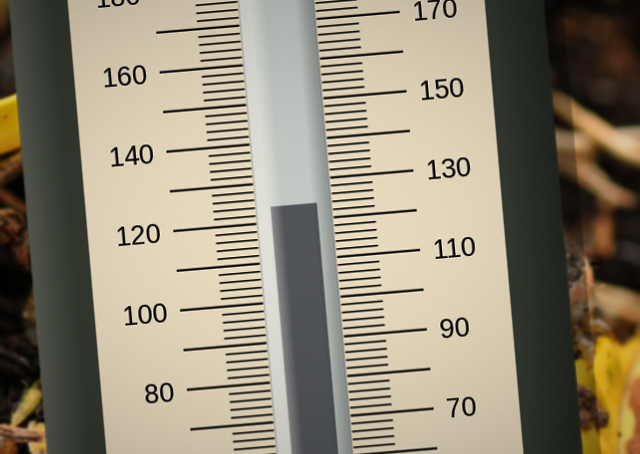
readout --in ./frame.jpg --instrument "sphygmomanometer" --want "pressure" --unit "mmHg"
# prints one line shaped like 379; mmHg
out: 124; mmHg
